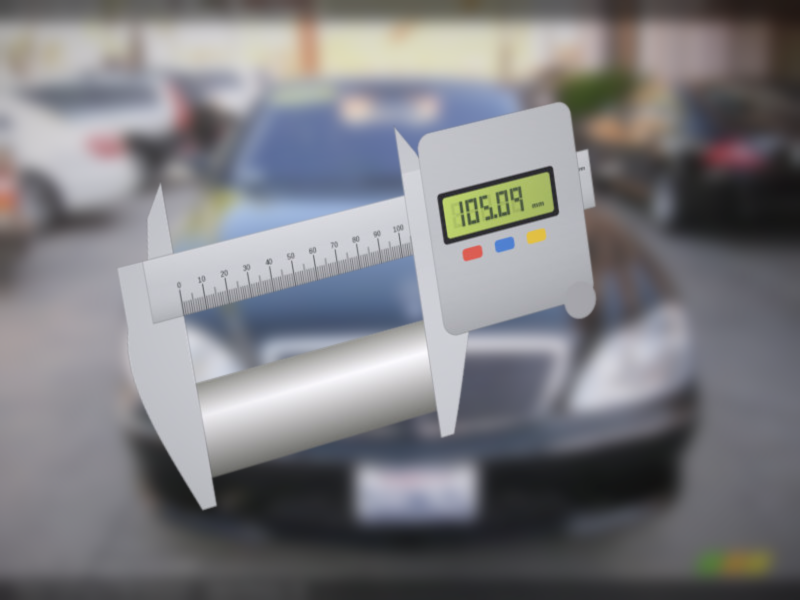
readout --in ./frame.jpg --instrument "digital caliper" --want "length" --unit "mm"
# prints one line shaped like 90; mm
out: 105.09; mm
